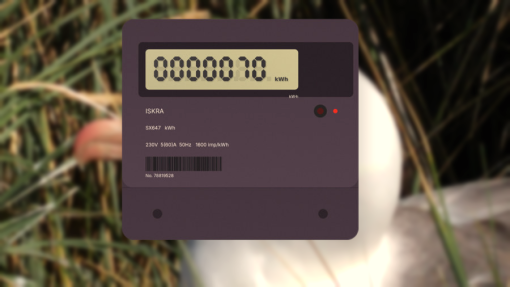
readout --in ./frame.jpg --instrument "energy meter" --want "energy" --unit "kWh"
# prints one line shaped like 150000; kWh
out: 70; kWh
